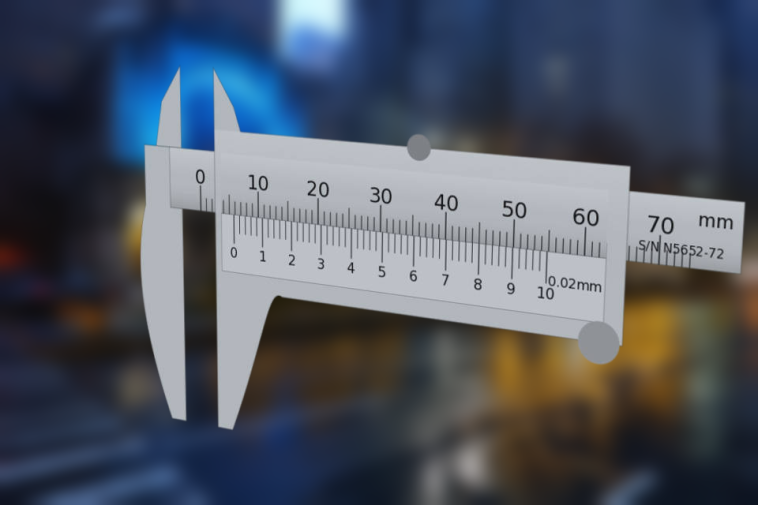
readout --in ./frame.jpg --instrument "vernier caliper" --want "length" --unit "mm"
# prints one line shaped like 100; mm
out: 5.8; mm
